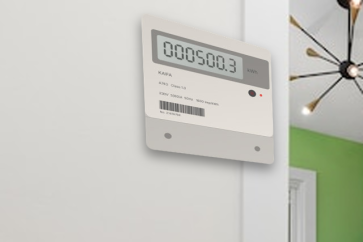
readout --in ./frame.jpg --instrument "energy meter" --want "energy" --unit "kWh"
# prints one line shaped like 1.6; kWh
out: 500.3; kWh
